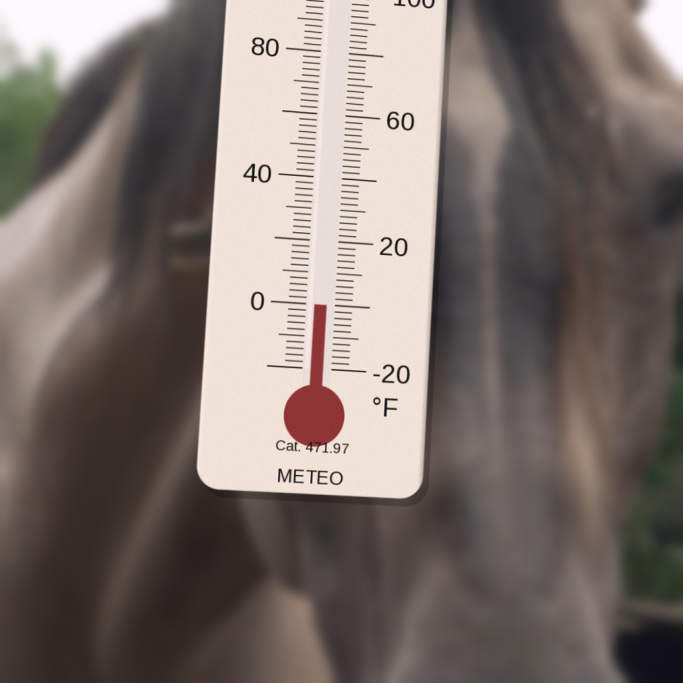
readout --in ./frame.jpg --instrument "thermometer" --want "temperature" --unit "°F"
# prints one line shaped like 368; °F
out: 0; °F
